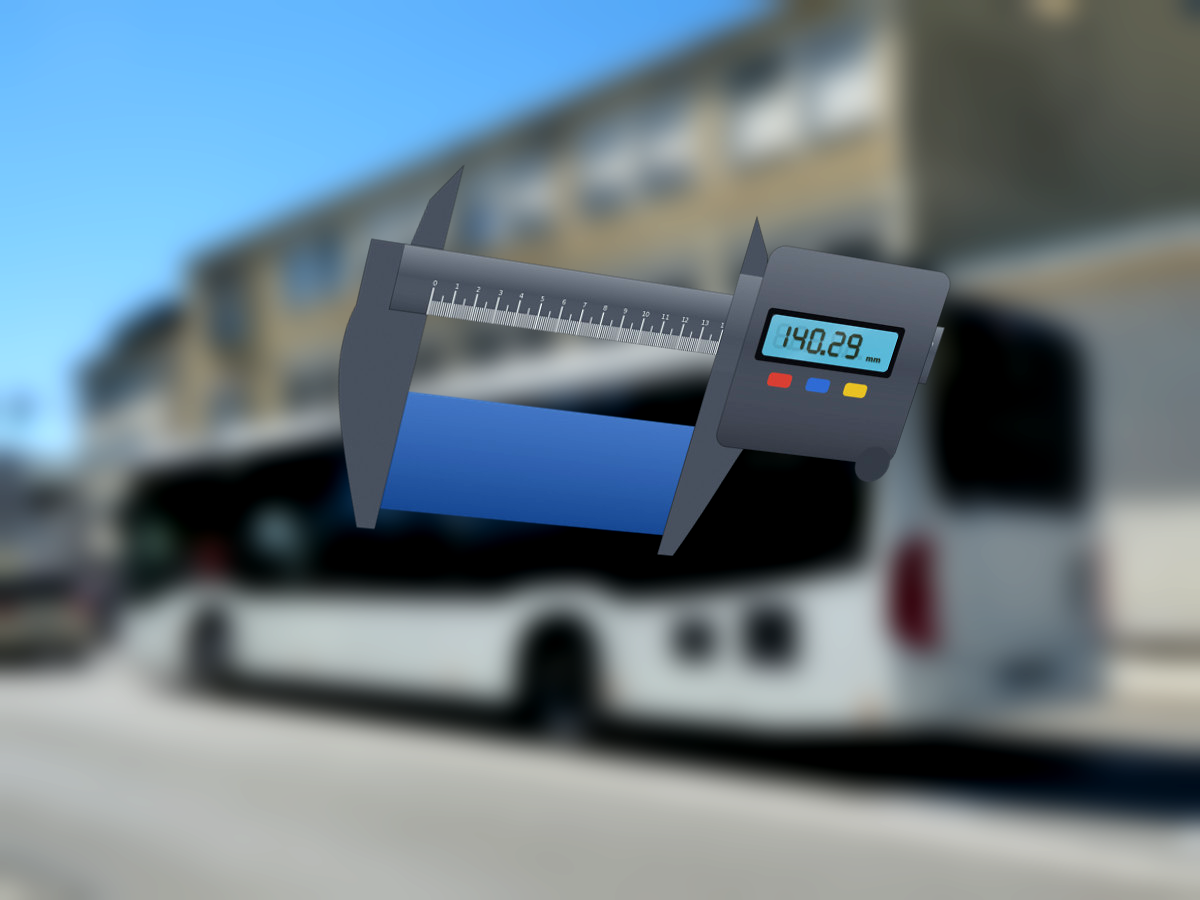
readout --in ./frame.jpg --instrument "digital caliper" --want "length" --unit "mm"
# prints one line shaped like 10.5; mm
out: 140.29; mm
